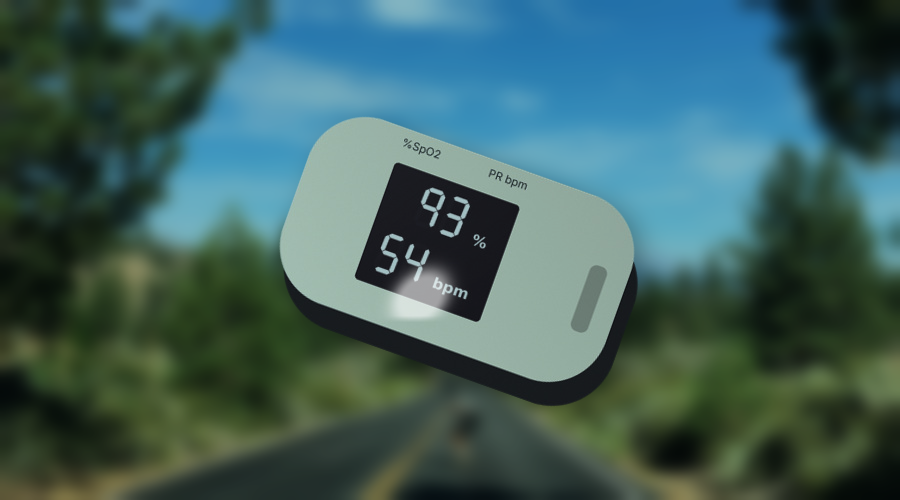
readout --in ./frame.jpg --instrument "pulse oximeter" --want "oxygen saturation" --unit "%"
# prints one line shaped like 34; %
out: 93; %
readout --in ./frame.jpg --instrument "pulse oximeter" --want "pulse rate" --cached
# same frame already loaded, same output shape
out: 54; bpm
